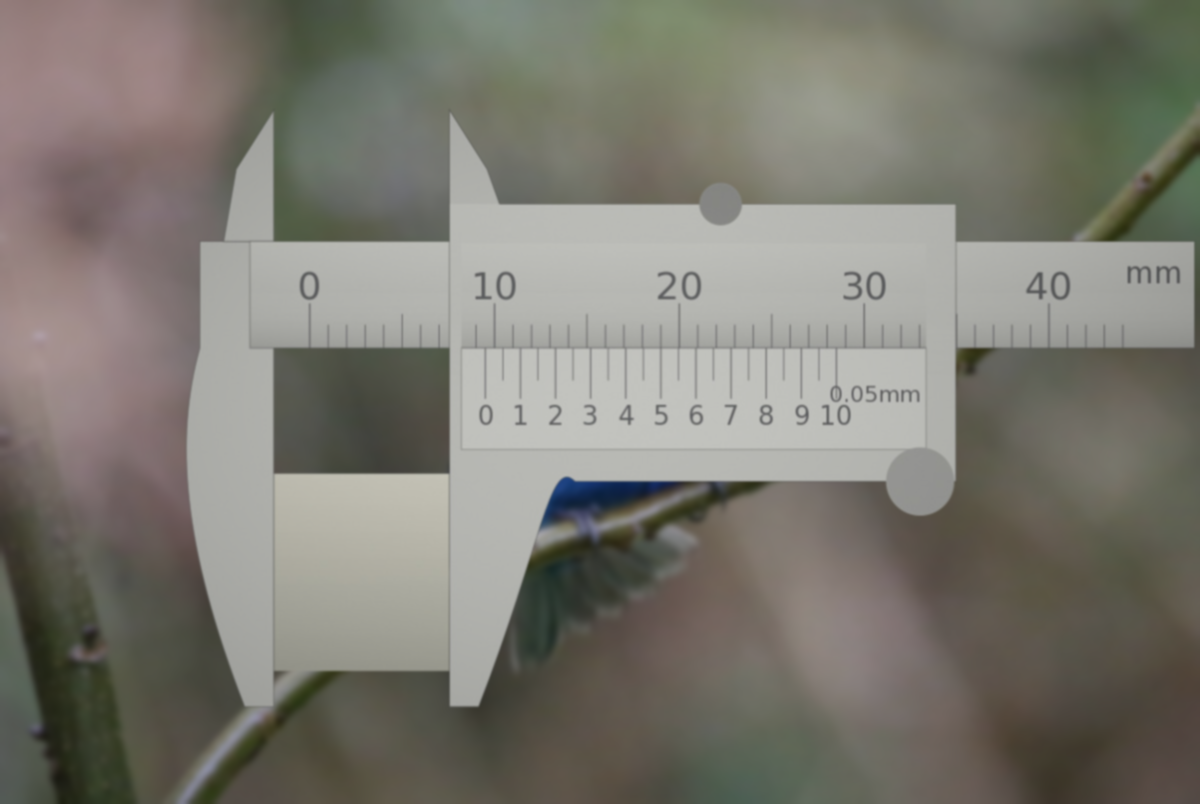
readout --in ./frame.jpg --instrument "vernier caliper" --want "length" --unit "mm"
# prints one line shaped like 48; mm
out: 9.5; mm
